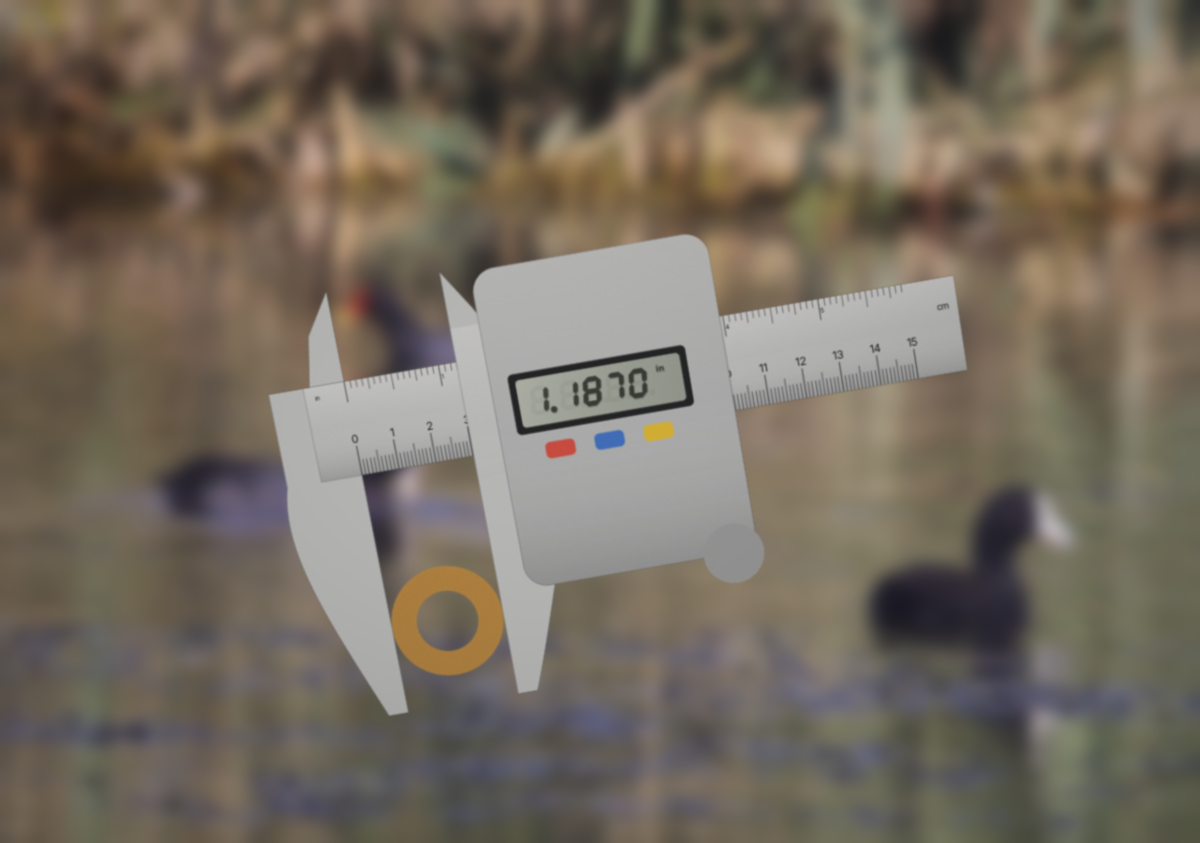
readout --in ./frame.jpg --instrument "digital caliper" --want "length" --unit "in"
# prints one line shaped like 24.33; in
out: 1.1870; in
